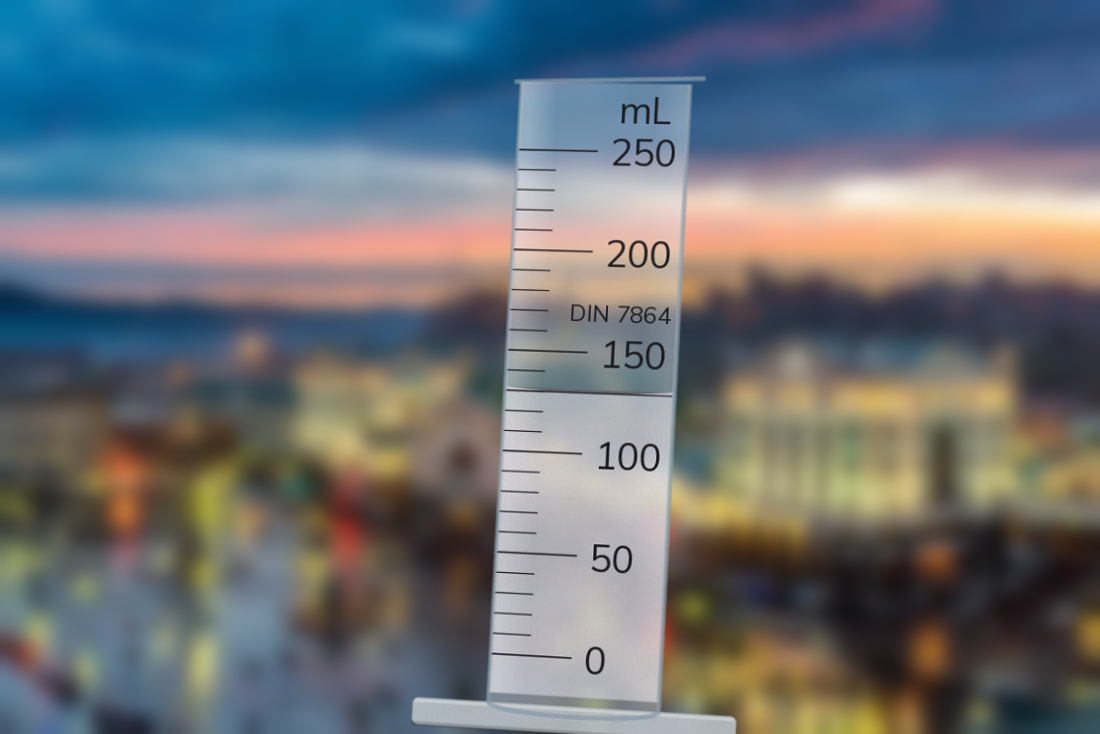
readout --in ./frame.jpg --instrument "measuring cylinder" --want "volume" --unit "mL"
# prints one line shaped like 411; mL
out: 130; mL
